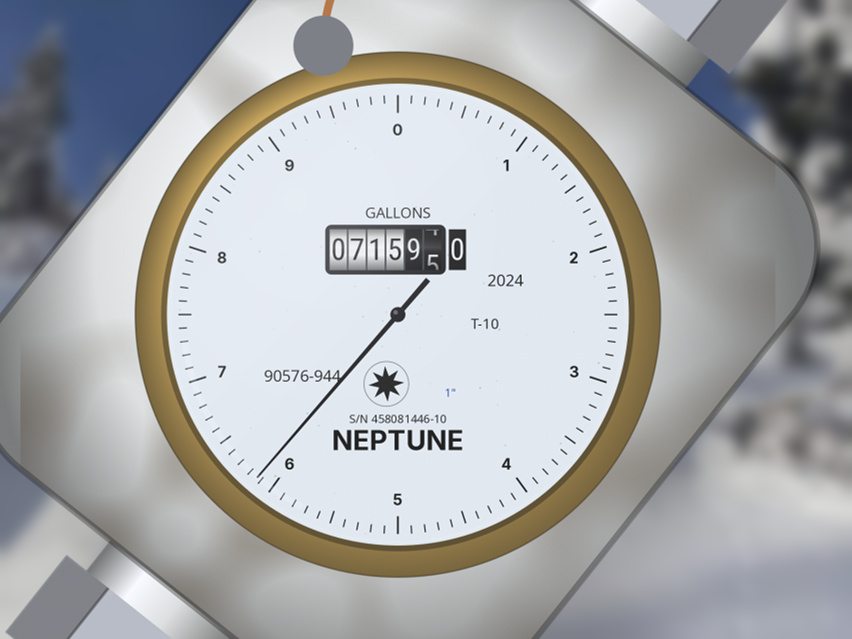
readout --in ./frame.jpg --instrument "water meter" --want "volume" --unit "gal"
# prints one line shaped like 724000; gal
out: 715946.1; gal
